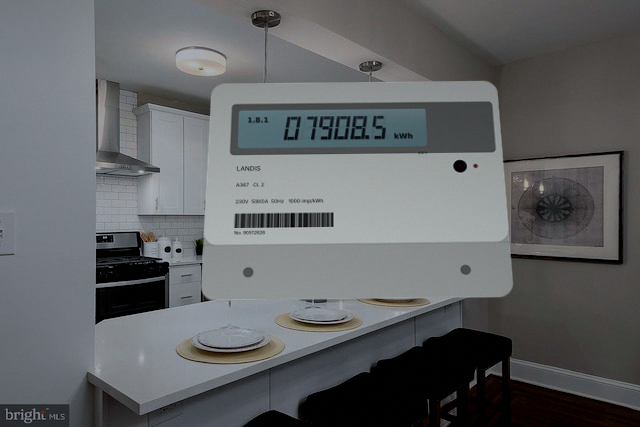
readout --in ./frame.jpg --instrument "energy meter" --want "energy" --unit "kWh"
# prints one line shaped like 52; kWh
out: 7908.5; kWh
